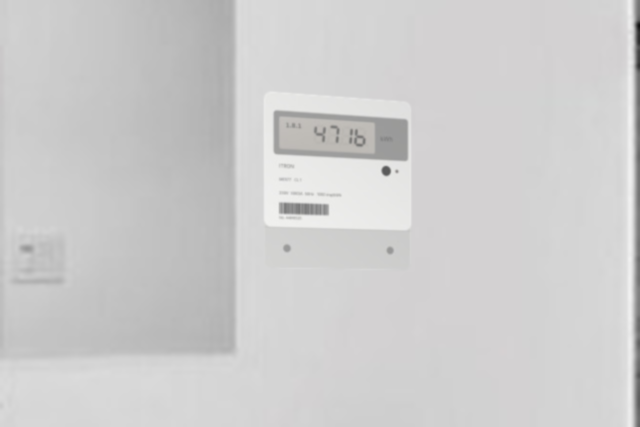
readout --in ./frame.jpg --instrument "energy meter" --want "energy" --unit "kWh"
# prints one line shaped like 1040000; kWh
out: 4716; kWh
